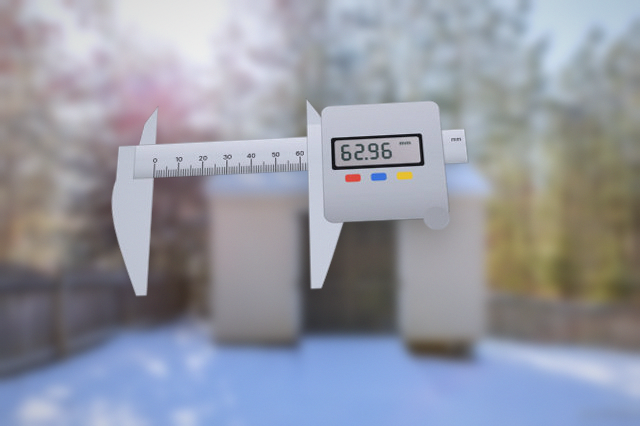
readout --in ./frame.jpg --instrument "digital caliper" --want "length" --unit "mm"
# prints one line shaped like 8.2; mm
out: 62.96; mm
